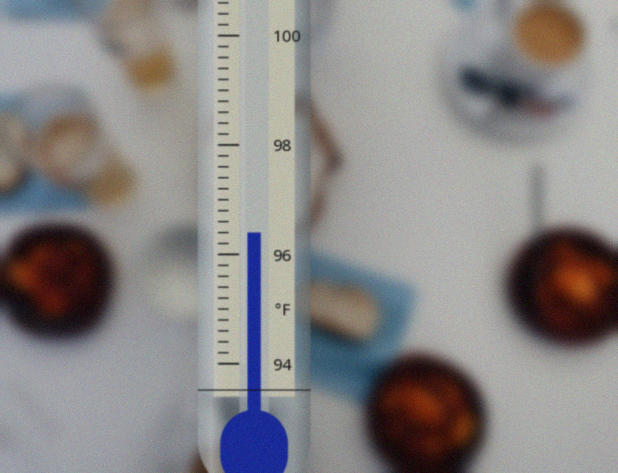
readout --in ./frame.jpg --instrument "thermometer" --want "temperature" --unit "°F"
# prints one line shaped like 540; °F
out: 96.4; °F
